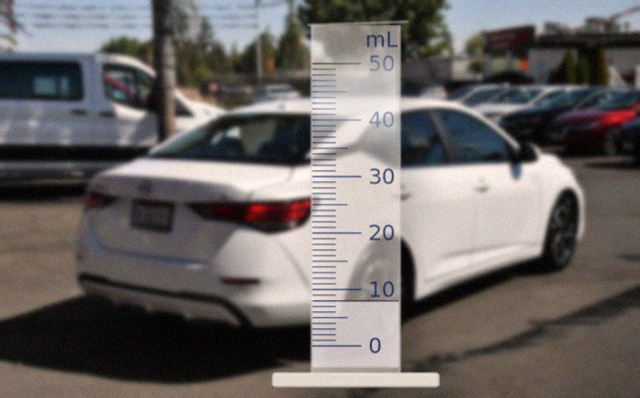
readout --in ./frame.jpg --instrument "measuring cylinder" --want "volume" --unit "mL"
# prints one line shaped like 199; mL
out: 8; mL
